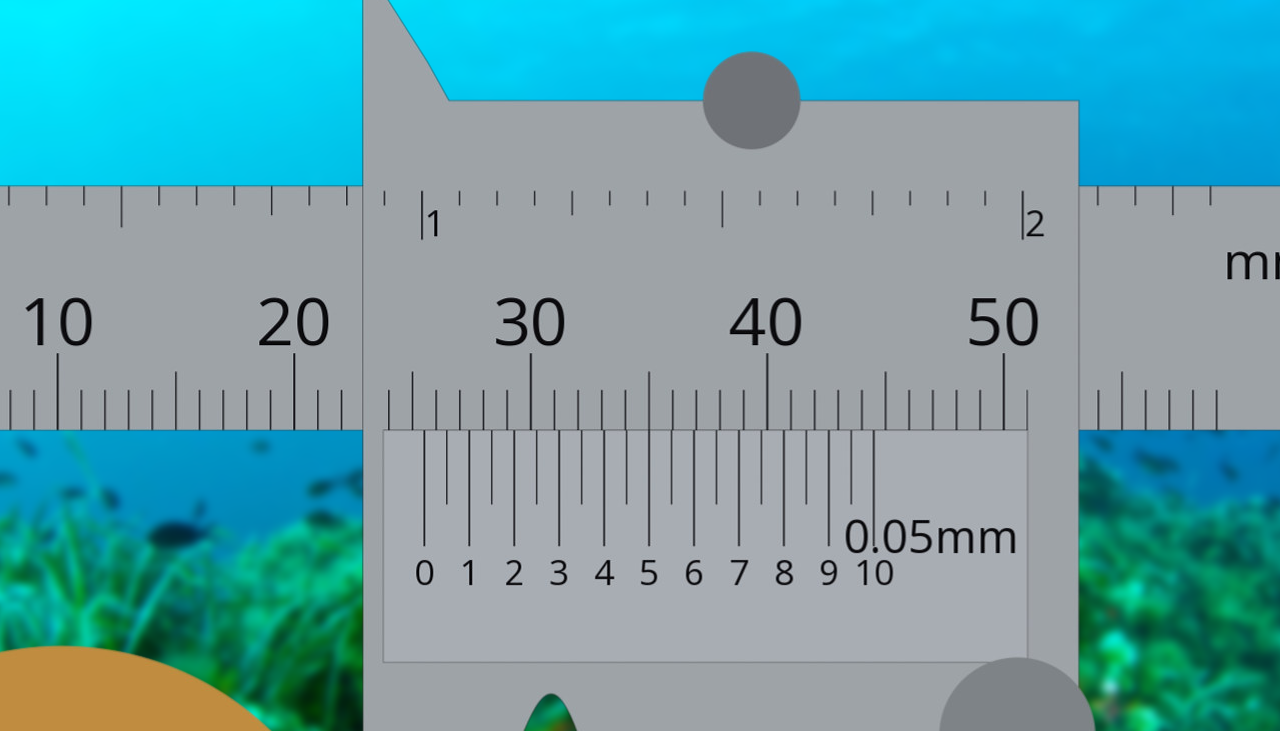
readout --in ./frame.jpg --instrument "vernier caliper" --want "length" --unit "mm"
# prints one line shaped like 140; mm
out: 25.50; mm
